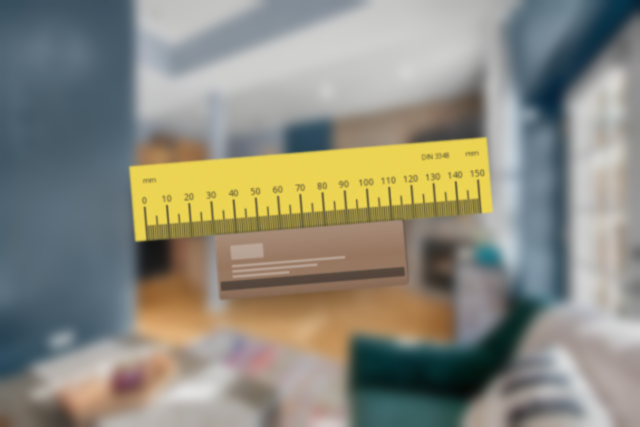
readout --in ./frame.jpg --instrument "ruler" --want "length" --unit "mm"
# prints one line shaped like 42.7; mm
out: 85; mm
